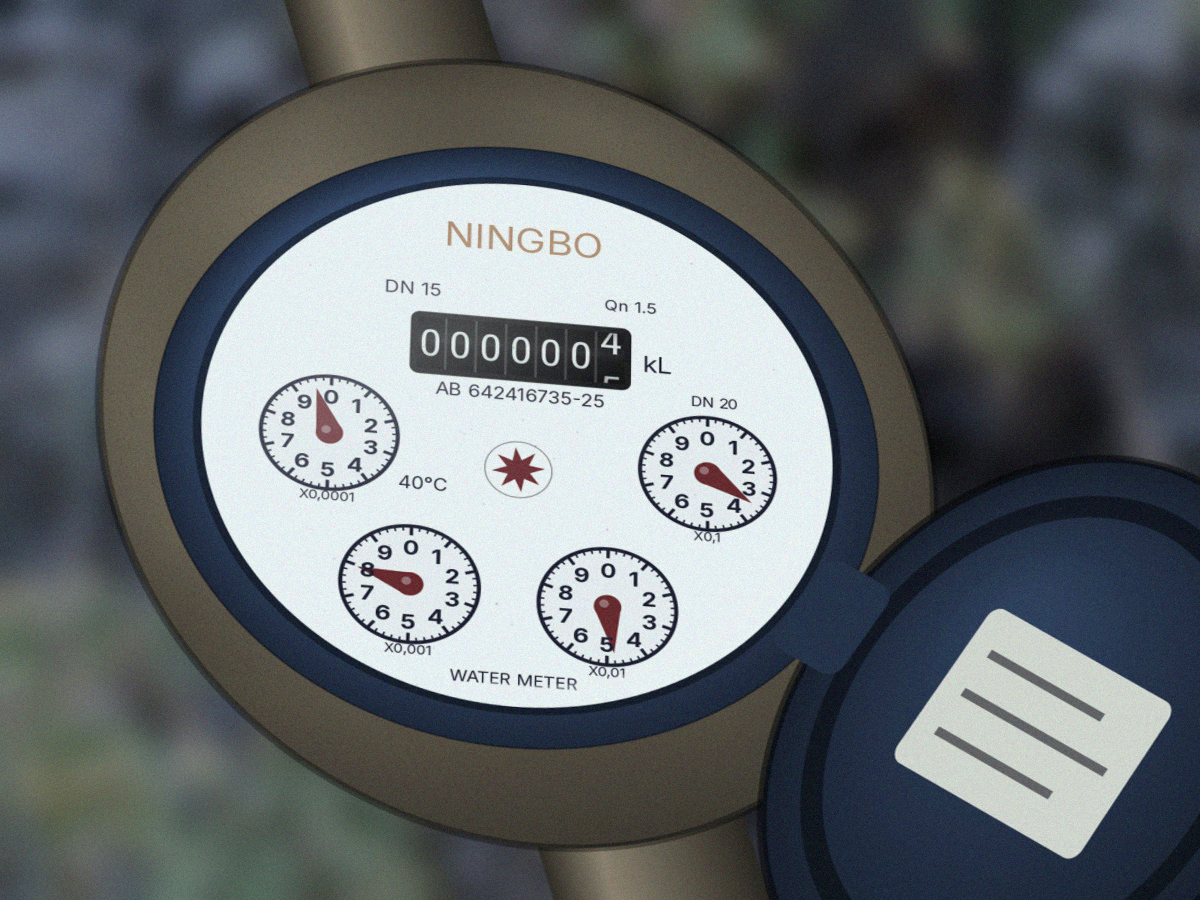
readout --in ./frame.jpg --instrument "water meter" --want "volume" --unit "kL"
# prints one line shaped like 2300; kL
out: 4.3479; kL
